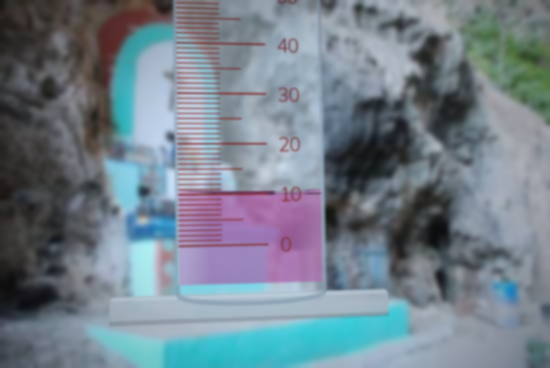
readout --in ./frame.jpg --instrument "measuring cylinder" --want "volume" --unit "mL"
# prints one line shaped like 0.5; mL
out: 10; mL
